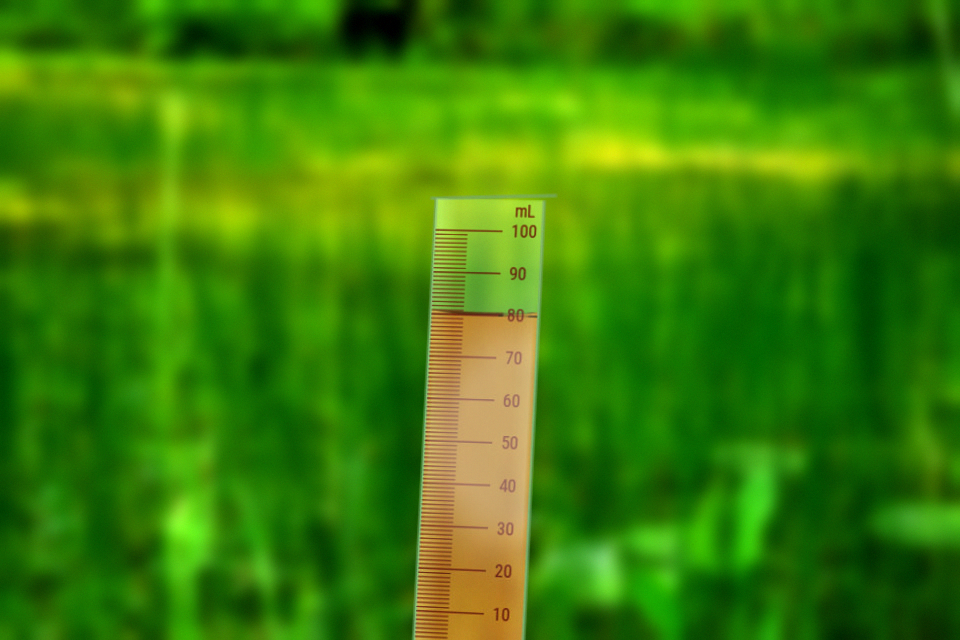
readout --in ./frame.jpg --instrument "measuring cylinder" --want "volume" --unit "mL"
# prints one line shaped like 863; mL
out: 80; mL
